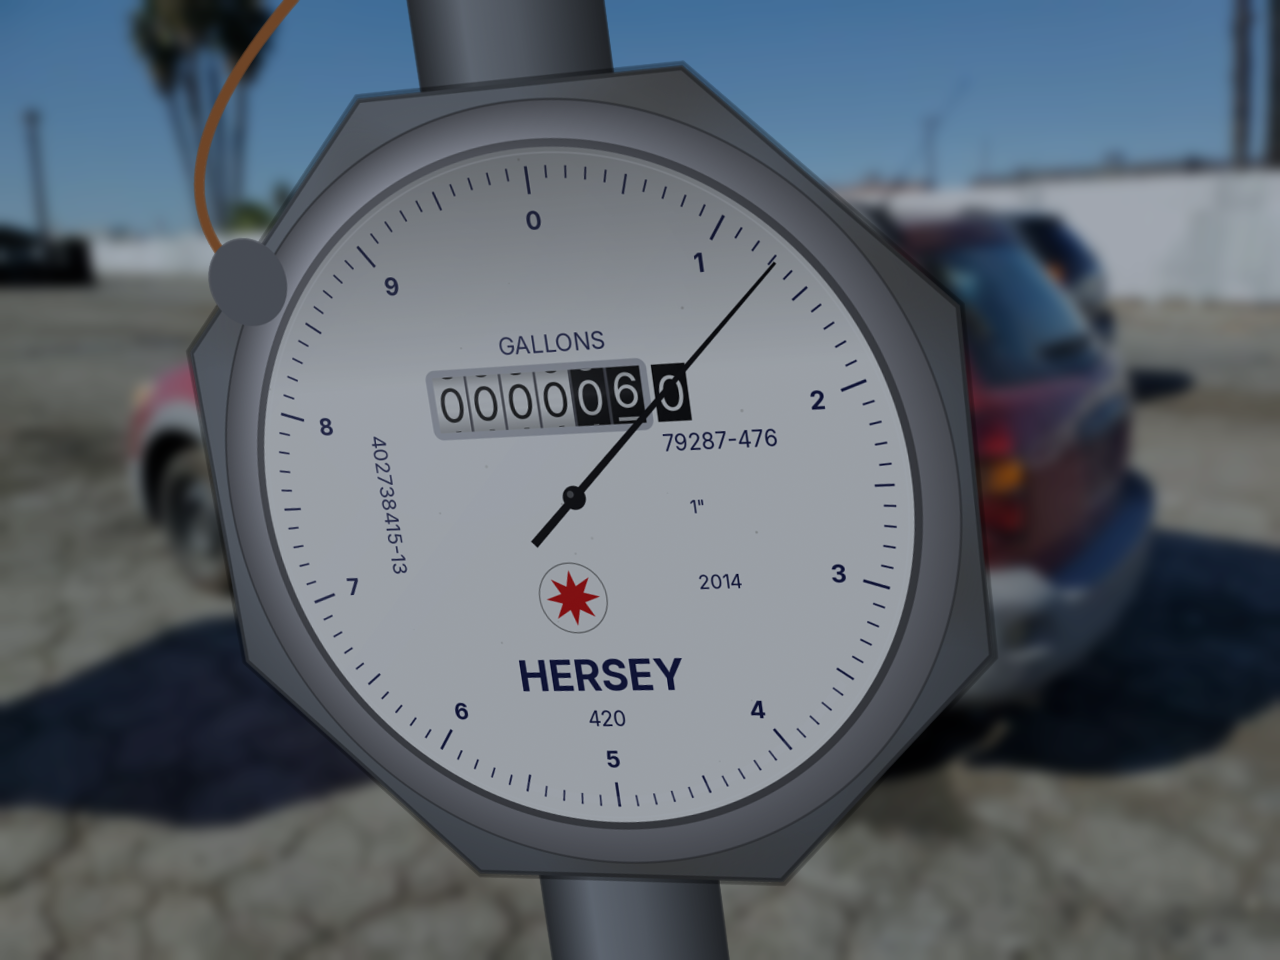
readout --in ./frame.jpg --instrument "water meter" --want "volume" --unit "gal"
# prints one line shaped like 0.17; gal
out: 61.3; gal
